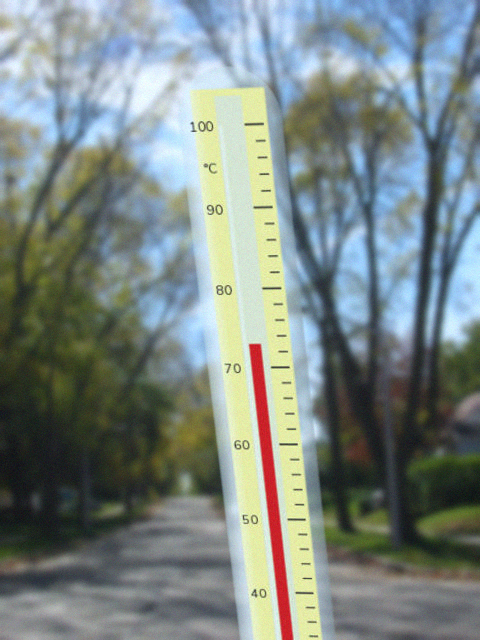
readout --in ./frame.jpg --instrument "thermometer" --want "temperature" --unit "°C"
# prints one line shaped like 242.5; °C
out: 73; °C
